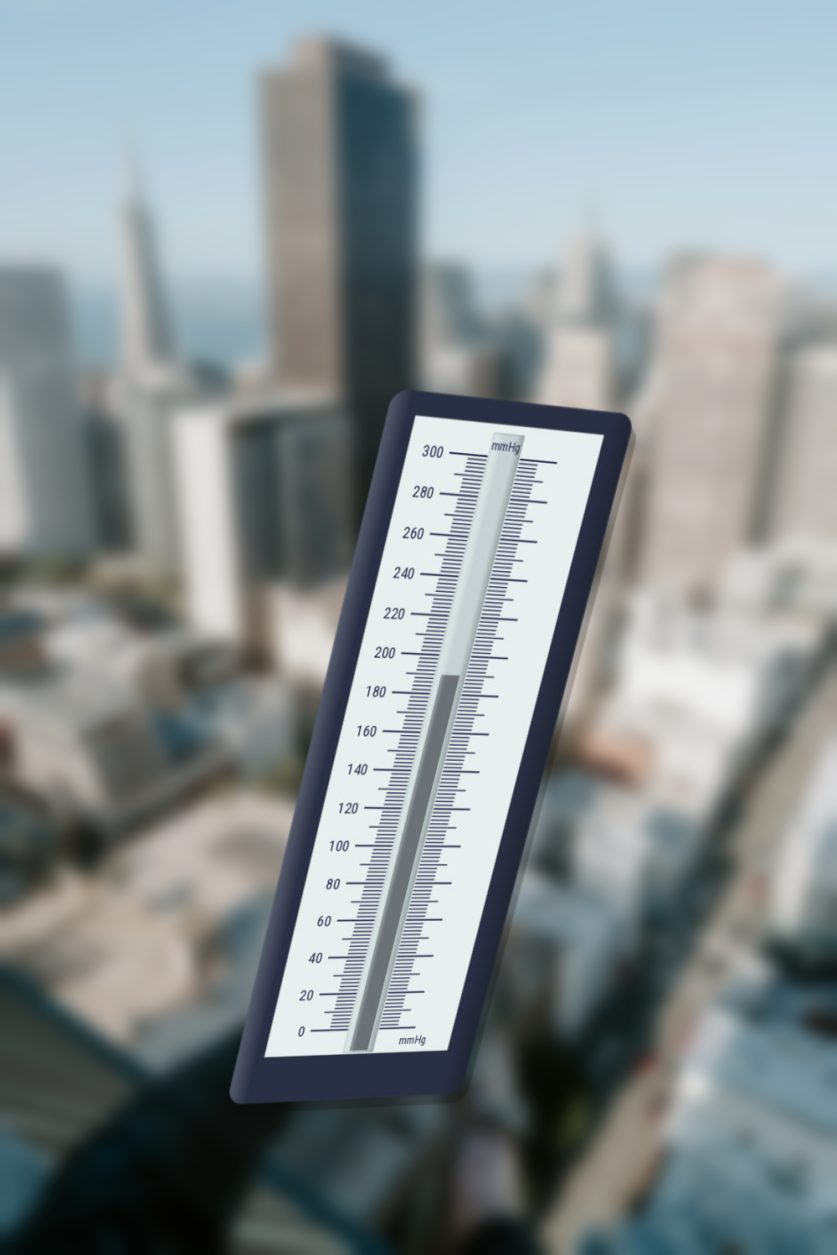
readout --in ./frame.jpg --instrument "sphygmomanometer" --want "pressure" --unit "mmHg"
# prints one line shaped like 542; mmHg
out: 190; mmHg
